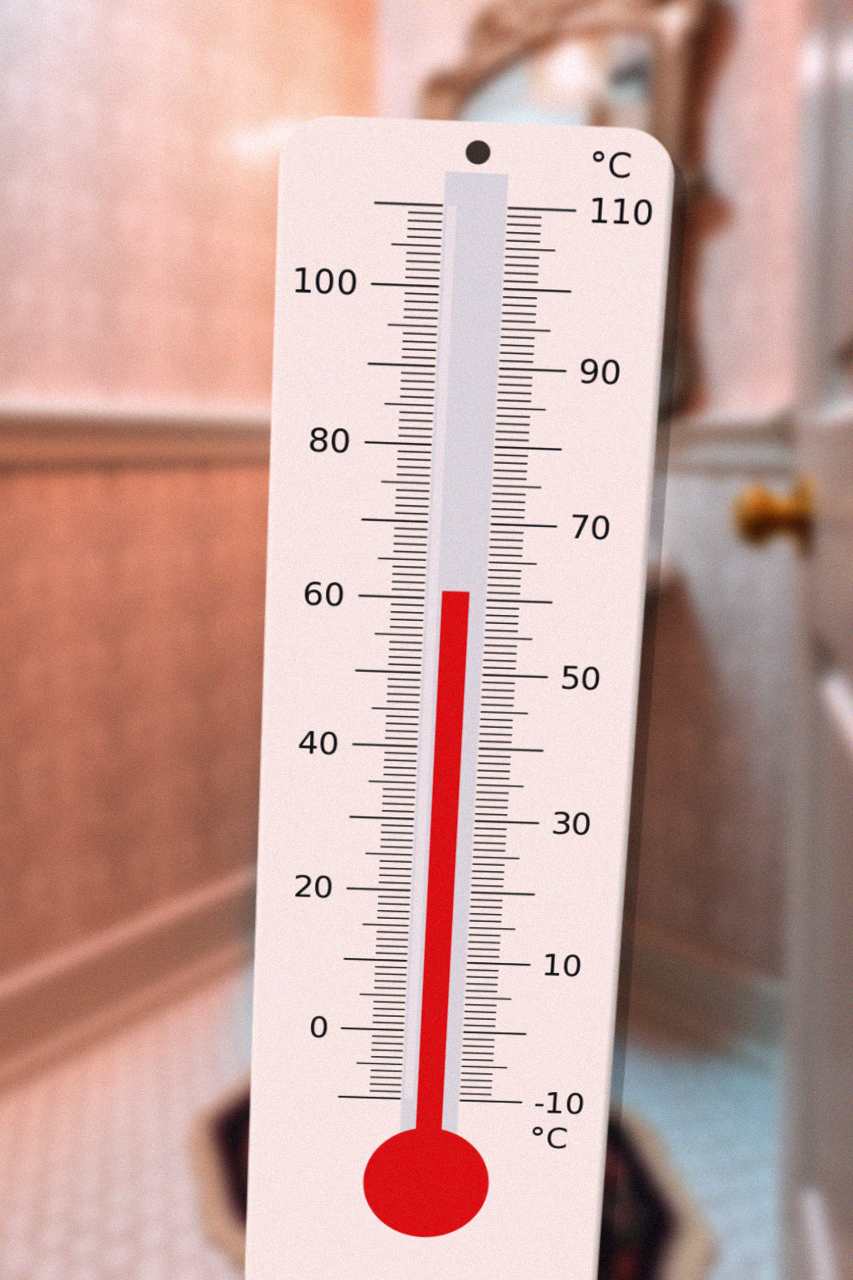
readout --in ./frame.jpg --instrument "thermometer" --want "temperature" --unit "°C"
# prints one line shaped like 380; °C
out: 61; °C
